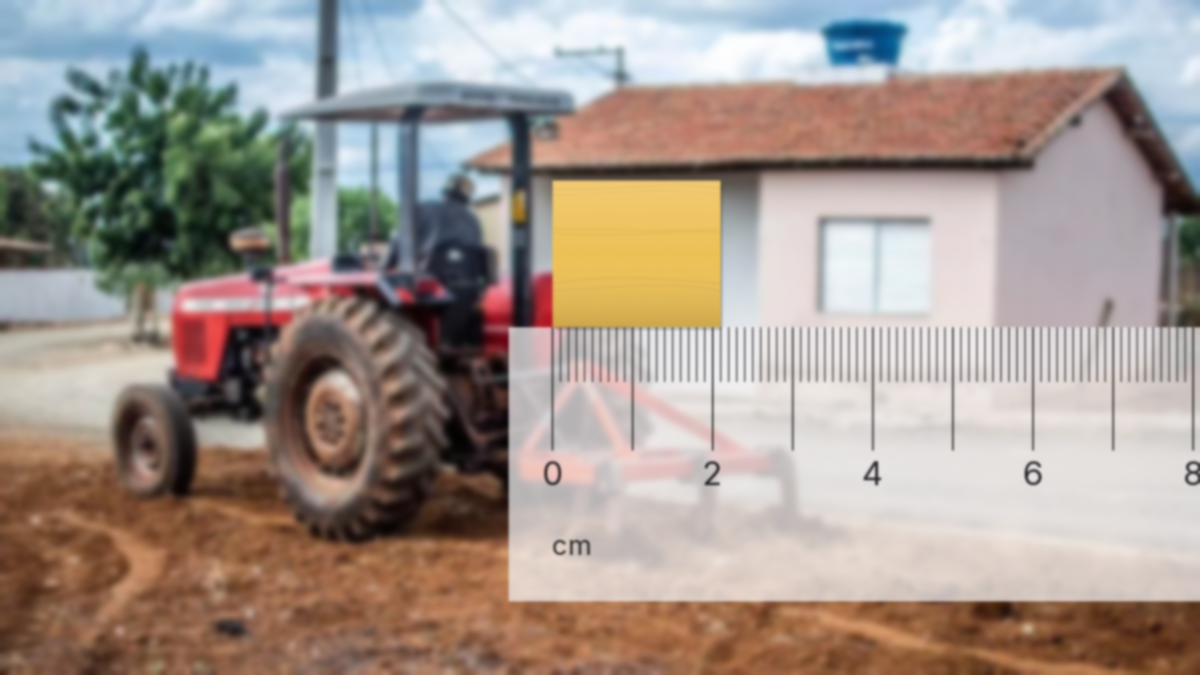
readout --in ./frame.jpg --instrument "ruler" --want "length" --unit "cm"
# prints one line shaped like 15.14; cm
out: 2.1; cm
